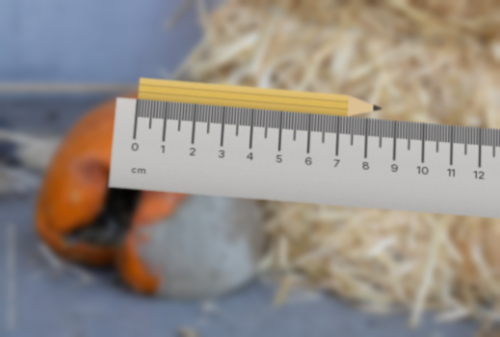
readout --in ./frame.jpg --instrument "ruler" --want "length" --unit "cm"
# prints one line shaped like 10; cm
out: 8.5; cm
